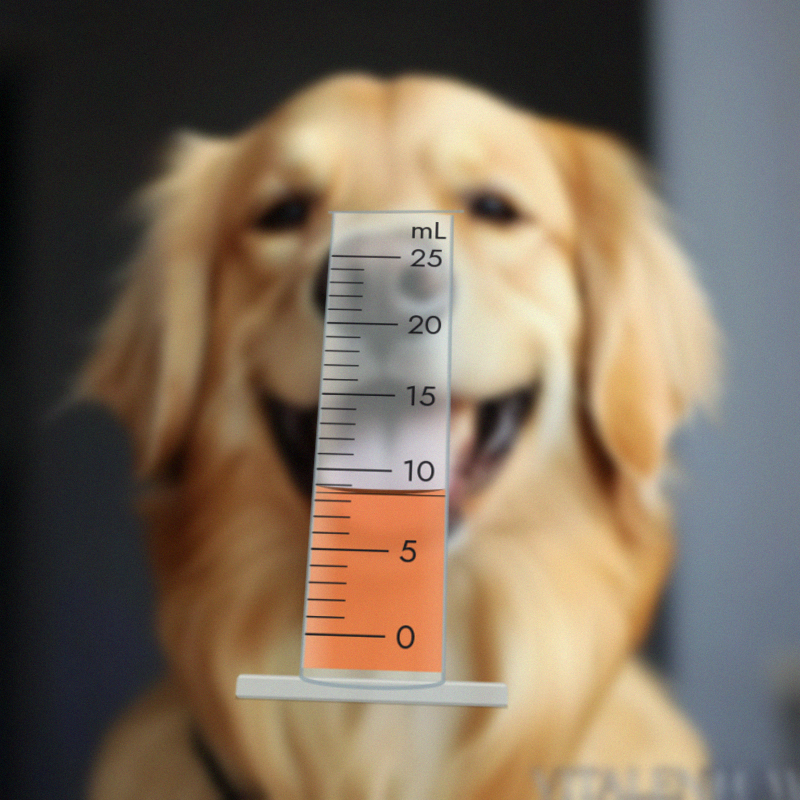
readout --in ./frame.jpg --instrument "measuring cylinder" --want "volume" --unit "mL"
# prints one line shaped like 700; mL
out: 8.5; mL
